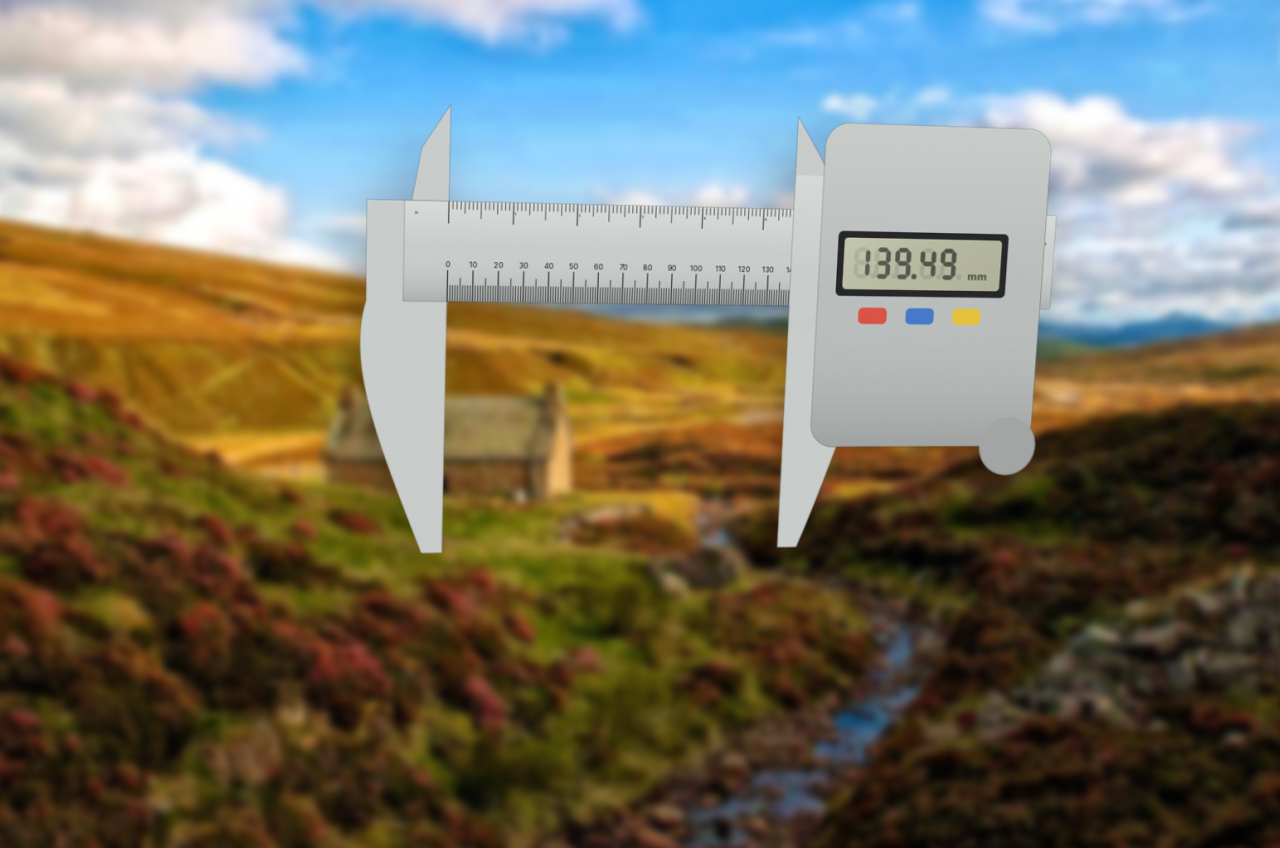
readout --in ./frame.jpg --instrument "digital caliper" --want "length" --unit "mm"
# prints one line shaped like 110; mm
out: 139.49; mm
